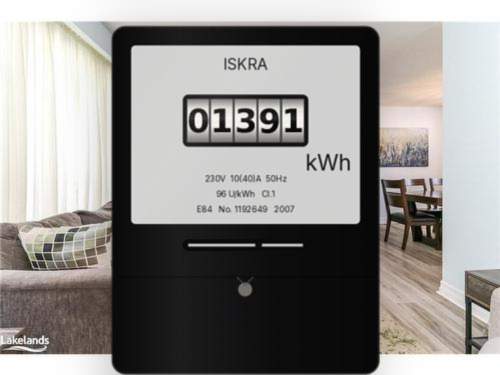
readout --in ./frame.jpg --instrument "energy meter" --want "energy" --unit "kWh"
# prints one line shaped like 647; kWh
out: 1391; kWh
